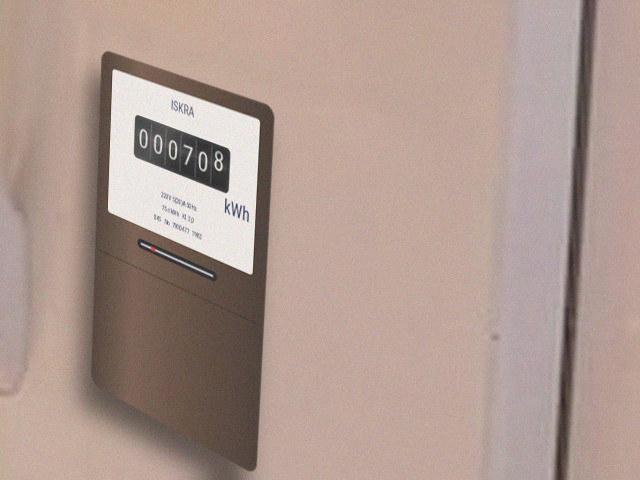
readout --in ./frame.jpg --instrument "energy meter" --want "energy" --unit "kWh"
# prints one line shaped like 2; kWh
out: 708; kWh
